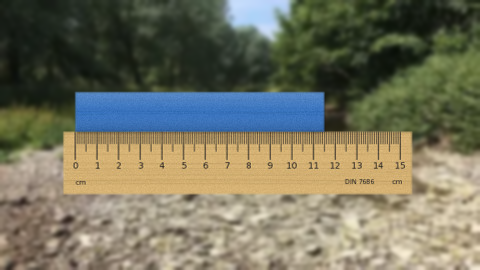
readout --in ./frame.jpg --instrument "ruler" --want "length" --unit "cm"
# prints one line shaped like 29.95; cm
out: 11.5; cm
